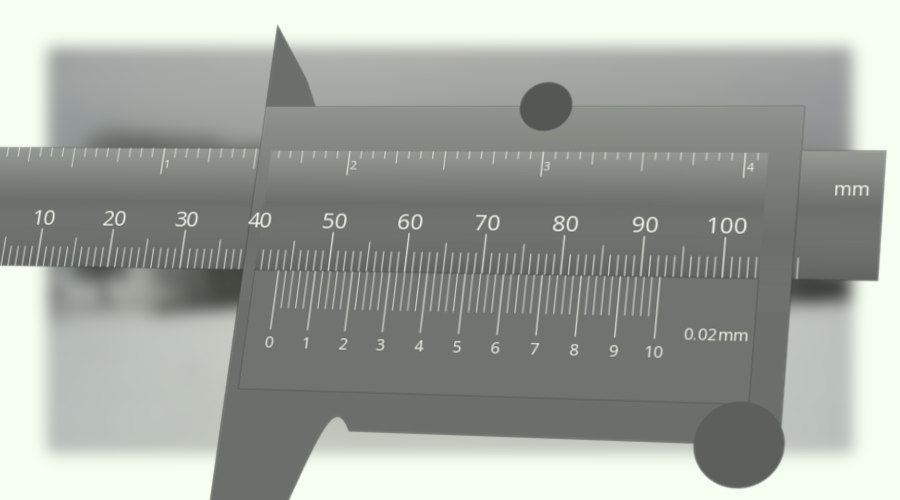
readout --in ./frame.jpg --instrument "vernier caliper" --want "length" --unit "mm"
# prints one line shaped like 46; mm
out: 43.4; mm
